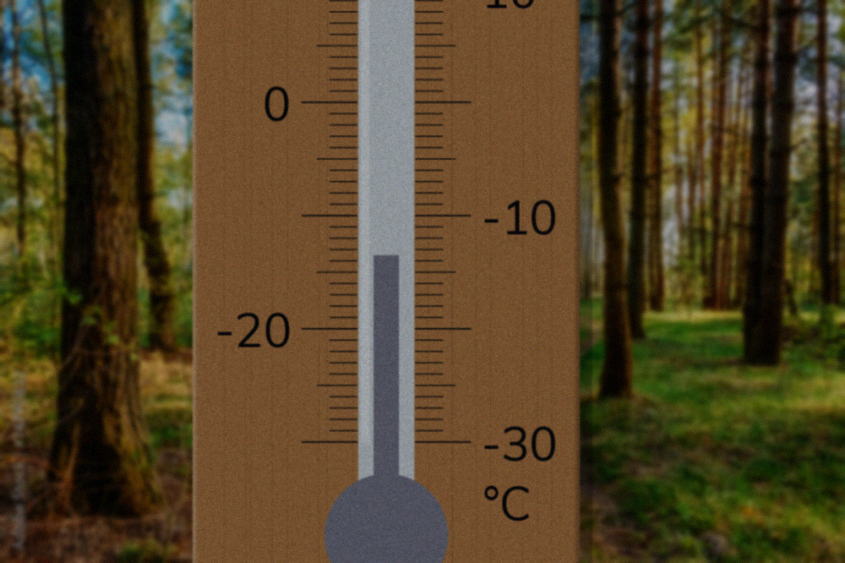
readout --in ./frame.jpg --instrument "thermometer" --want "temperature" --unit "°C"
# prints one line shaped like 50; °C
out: -13.5; °C
